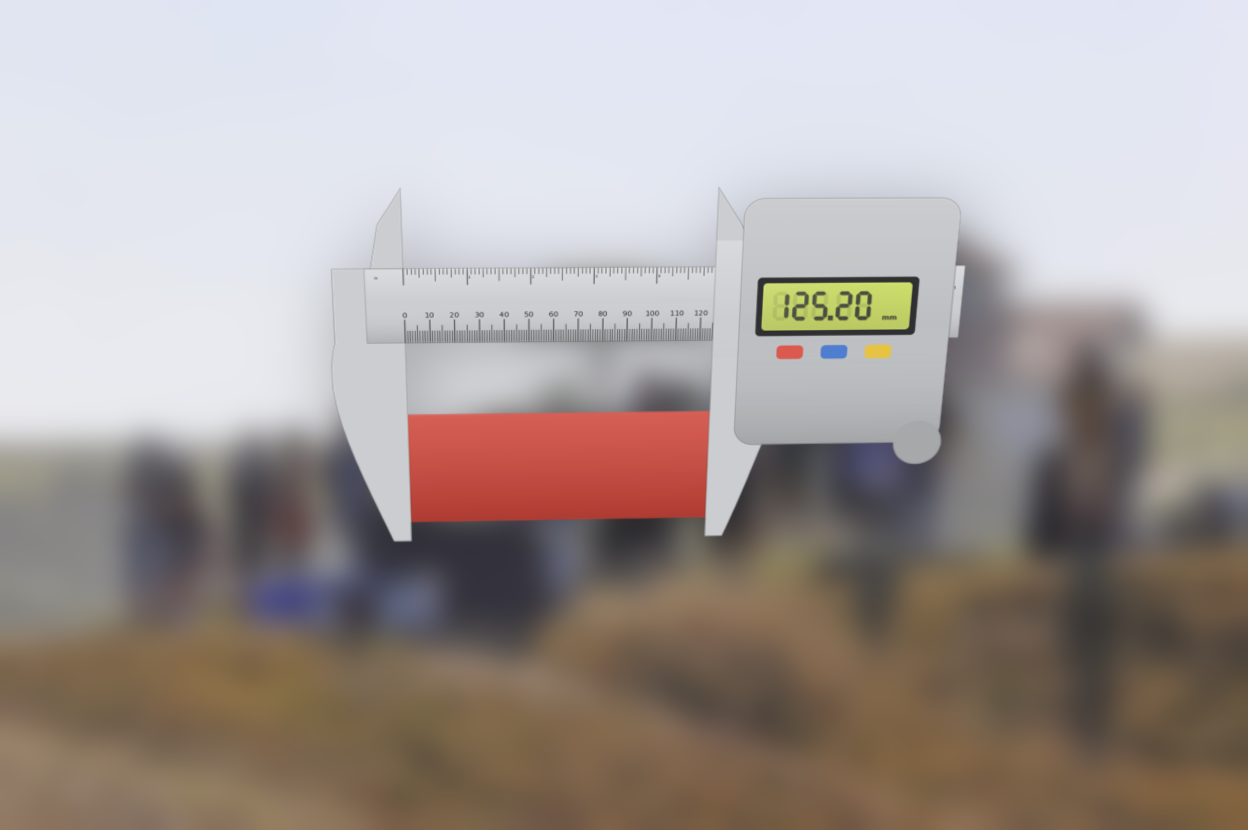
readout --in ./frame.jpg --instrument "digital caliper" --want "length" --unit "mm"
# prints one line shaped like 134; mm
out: 125.20; mm
